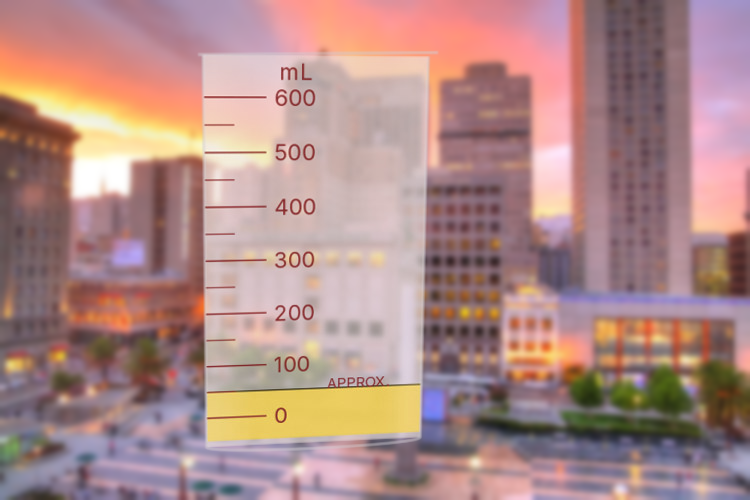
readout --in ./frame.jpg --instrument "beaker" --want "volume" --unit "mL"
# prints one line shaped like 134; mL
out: 50; mL
